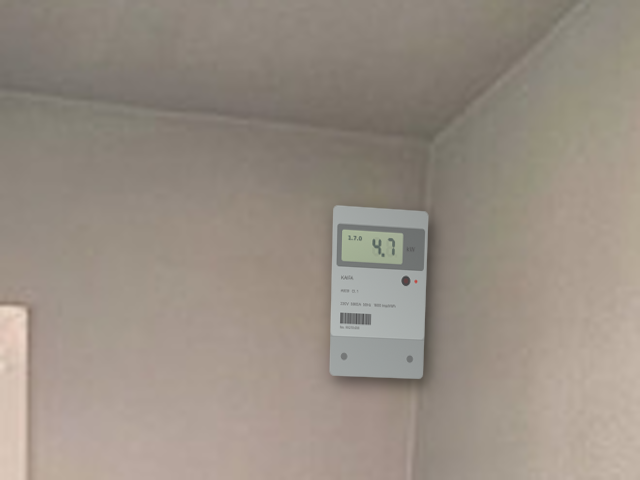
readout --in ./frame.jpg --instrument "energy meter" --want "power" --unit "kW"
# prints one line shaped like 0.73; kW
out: 4.7; kW
